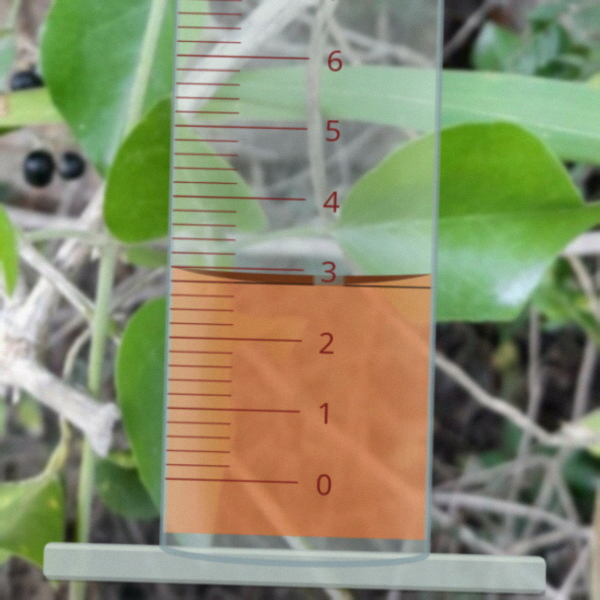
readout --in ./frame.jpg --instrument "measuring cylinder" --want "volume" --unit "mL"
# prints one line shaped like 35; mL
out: 2.8; mL
